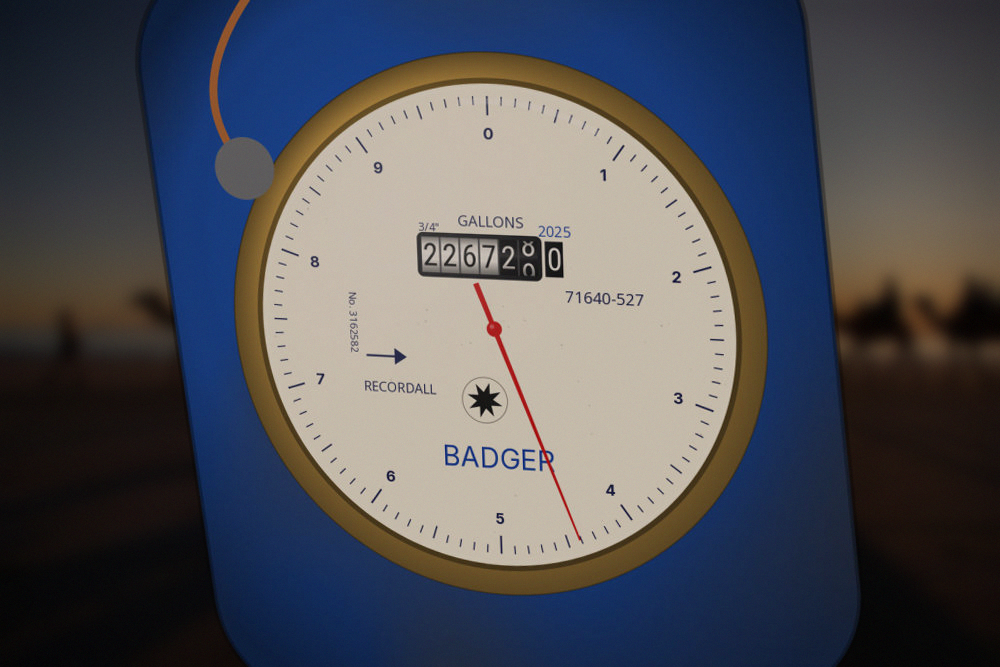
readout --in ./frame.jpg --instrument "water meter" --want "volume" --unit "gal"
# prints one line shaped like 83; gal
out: 2267284.4; gal
